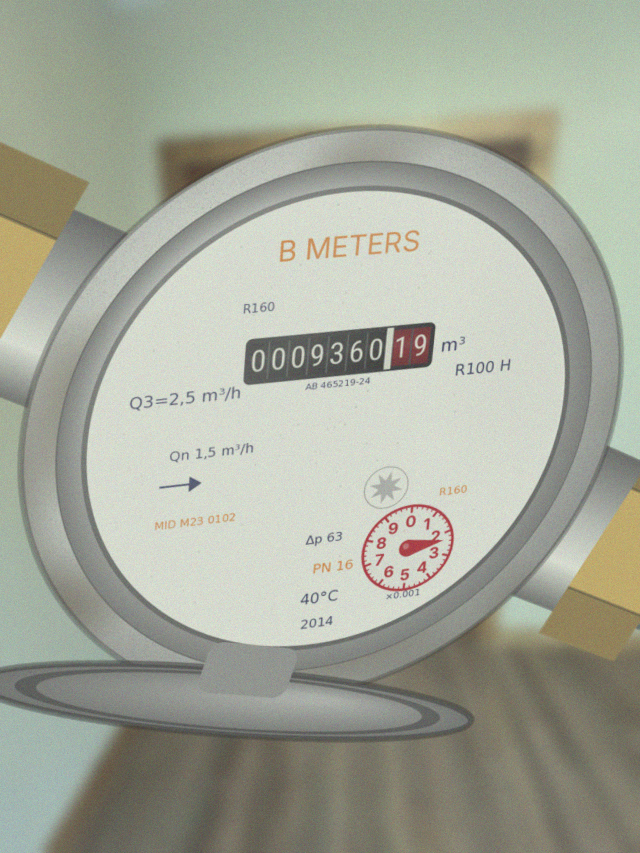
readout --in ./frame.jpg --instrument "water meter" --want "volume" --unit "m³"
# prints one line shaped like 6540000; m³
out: 9360.192; m³
